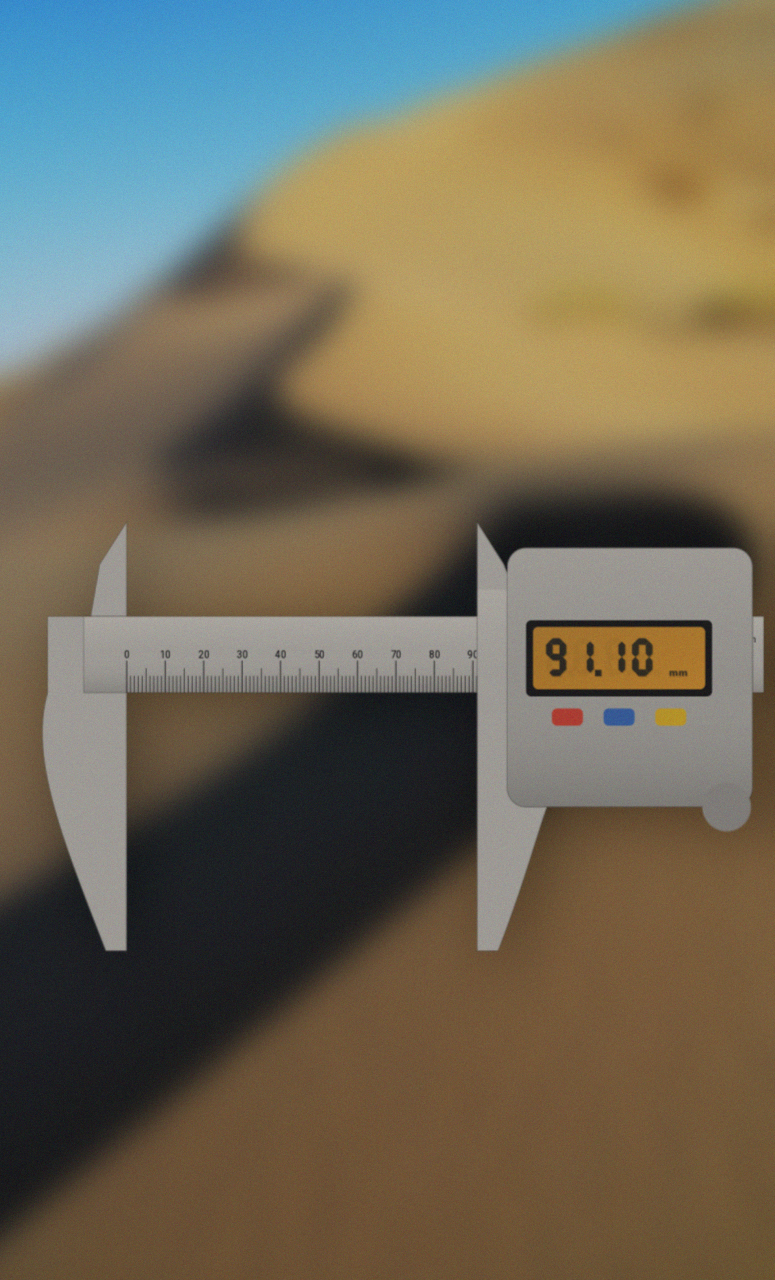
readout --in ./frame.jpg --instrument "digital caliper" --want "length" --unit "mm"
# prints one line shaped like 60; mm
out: 91.10; mm
